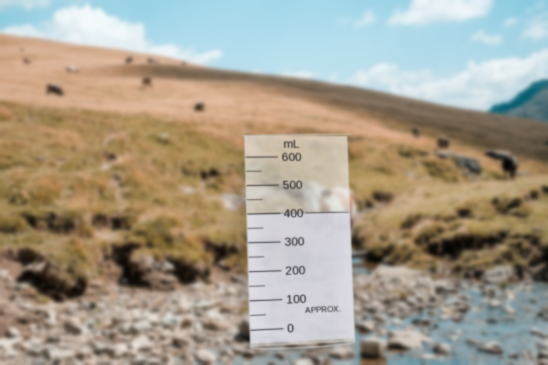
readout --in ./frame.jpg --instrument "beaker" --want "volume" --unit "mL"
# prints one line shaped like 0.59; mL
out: 400; mL
